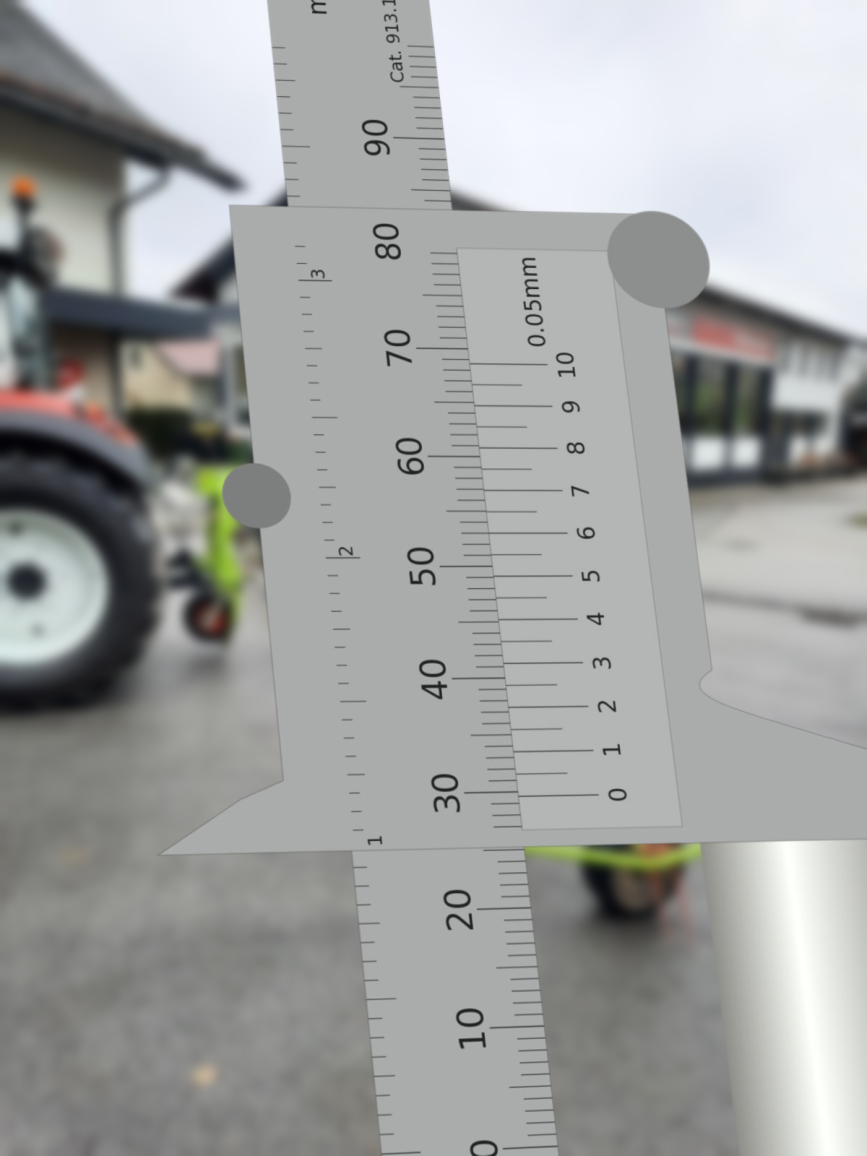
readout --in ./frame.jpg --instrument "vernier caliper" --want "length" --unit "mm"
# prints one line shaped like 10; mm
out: 29.6; mm
